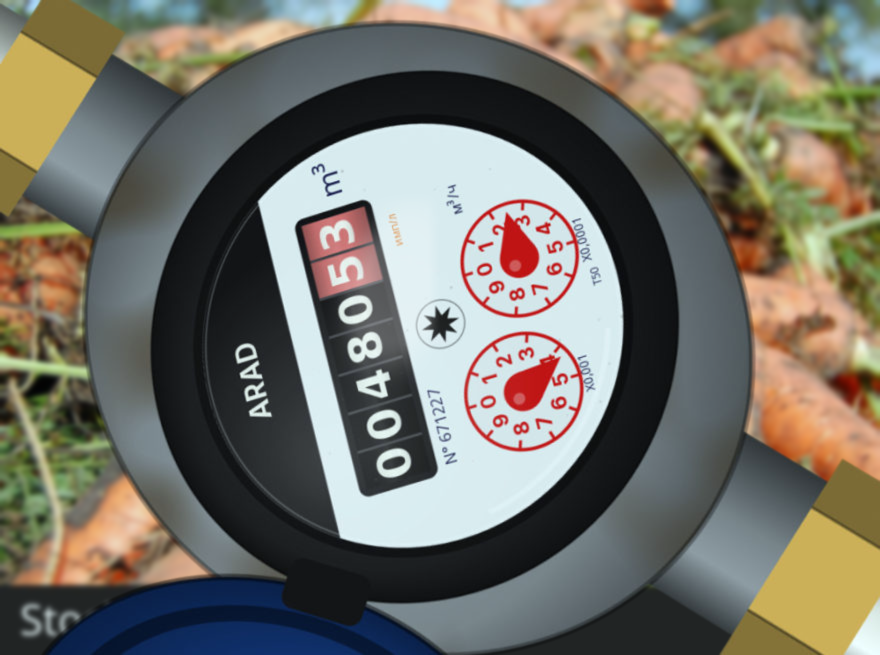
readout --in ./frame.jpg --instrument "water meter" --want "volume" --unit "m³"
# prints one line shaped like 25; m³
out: 480.5342; m³
